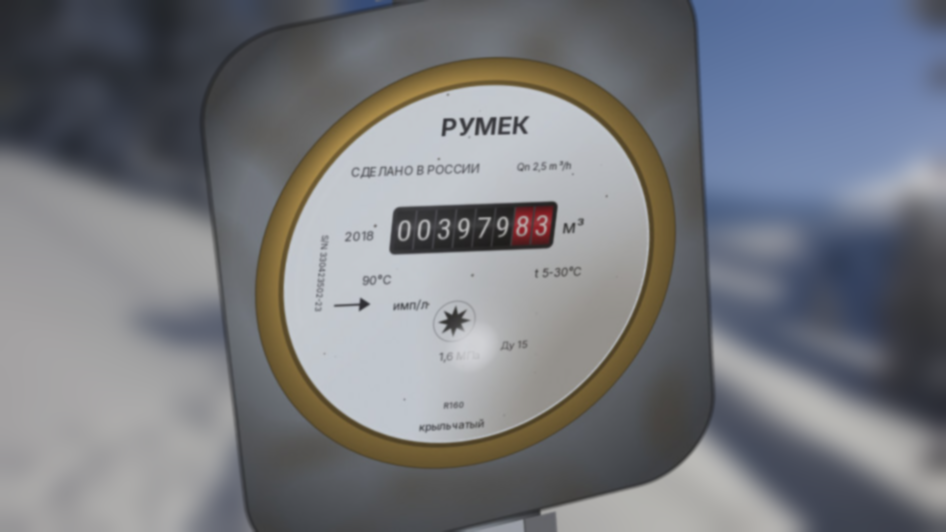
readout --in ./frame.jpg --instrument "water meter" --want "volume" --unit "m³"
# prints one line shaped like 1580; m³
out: 3979.83; m³
